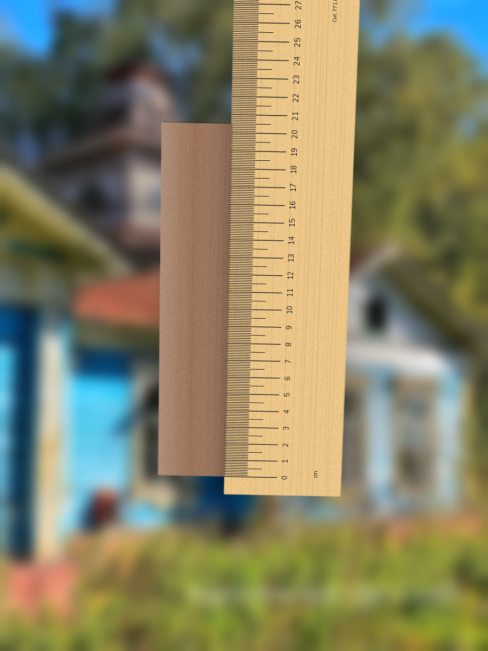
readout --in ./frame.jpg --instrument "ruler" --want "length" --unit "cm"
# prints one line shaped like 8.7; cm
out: 20.5; cm
